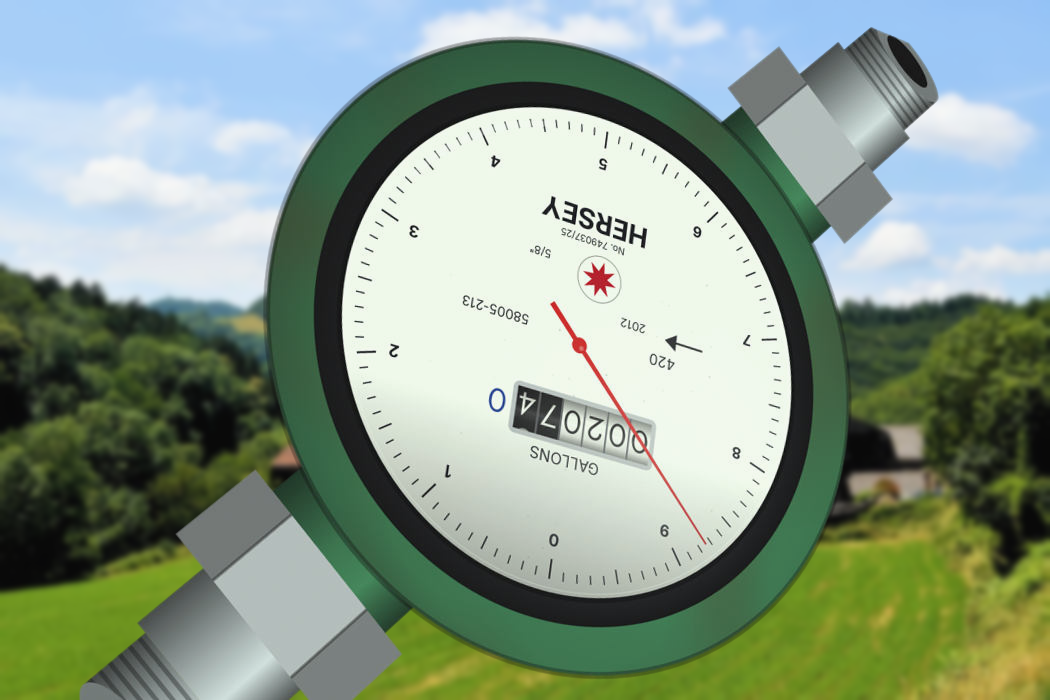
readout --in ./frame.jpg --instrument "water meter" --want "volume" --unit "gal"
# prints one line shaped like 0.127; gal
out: 20738.7; gal
